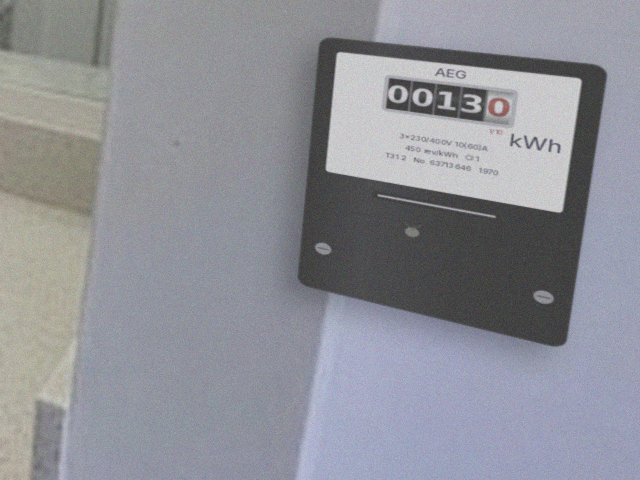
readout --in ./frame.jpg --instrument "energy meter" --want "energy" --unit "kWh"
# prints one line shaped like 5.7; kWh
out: 13.0; kWh
